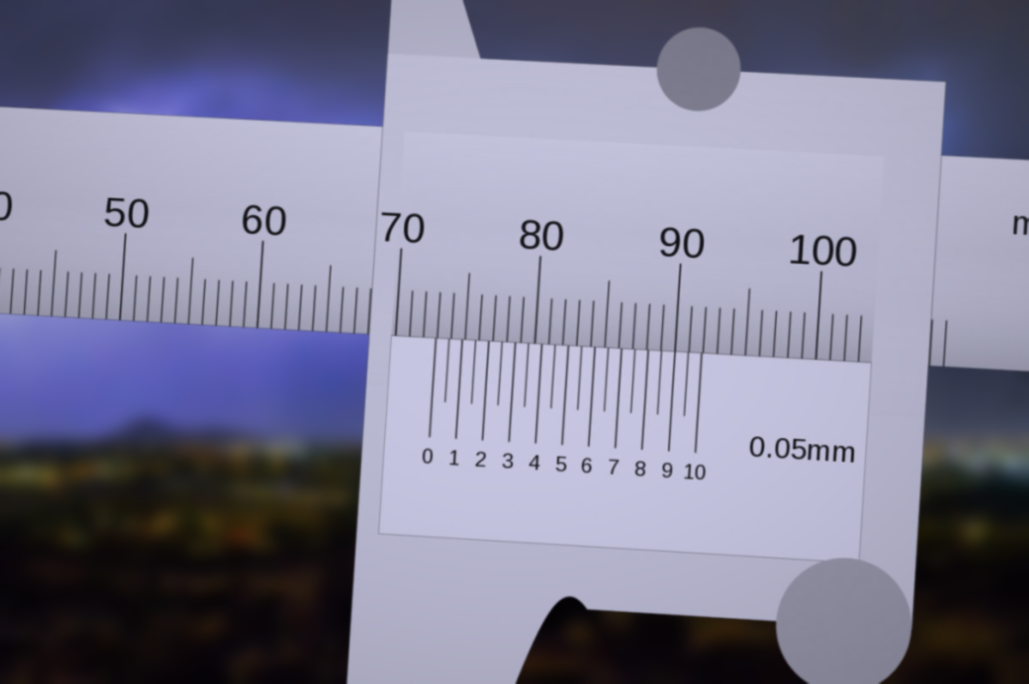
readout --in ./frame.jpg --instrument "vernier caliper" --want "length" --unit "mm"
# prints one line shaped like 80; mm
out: 72.9; mm
